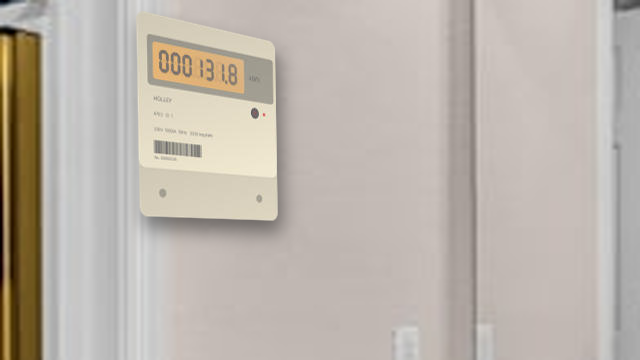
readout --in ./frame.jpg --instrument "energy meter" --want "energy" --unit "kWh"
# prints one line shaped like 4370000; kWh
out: 131.8; kWh
